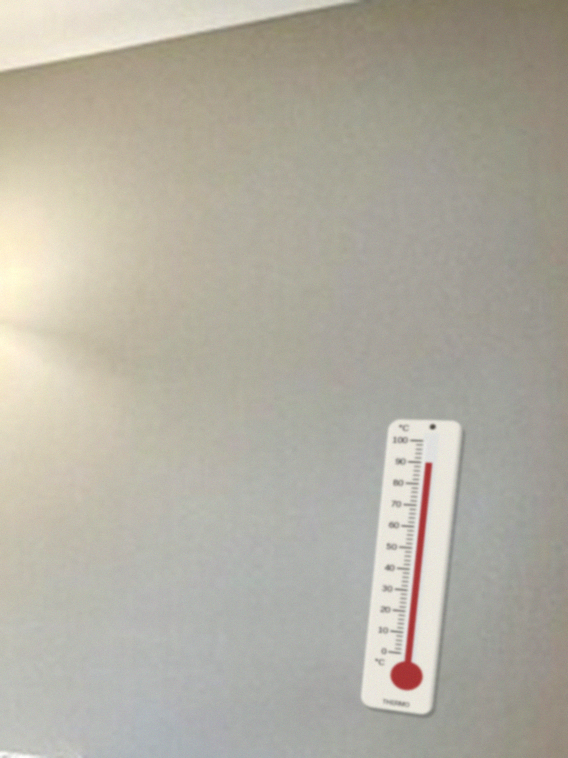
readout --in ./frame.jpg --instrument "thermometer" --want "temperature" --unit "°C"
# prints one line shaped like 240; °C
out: 90; °C
